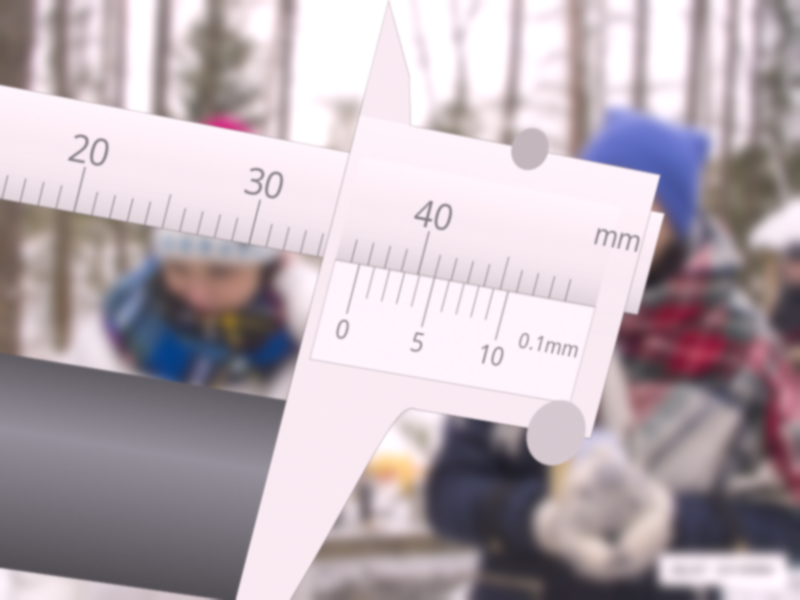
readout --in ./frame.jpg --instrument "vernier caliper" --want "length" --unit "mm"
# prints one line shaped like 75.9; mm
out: 36.5; mm
